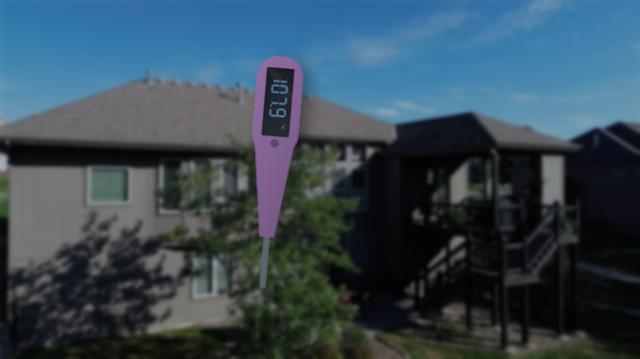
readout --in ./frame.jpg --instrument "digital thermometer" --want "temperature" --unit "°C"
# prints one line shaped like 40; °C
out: 107.9; °C
